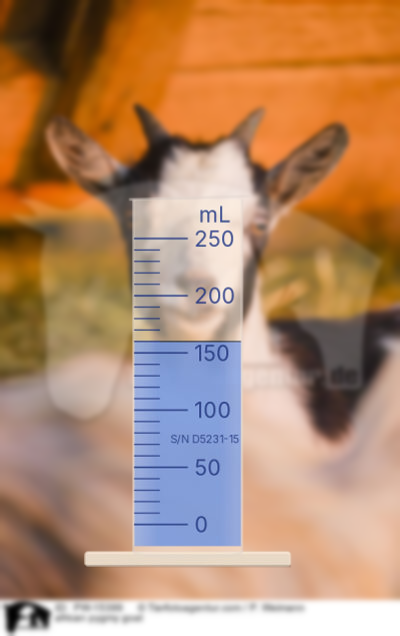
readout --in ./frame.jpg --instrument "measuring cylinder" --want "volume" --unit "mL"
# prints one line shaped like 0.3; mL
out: 160; mL
